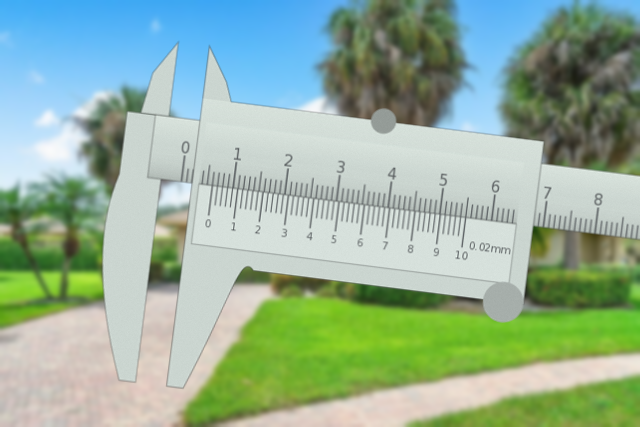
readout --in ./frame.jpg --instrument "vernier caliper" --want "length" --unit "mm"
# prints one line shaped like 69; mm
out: 6.0; mm
